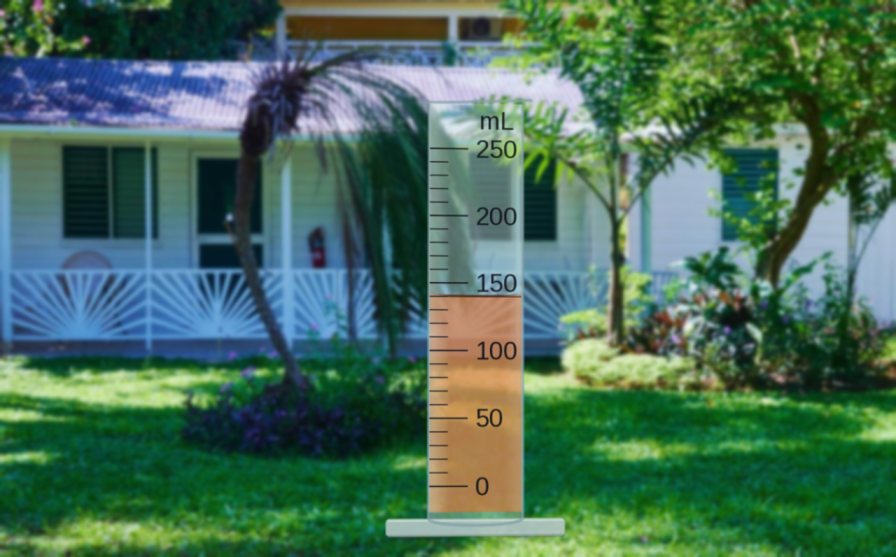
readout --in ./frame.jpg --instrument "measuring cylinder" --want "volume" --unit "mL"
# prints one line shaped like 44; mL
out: 140; mL
